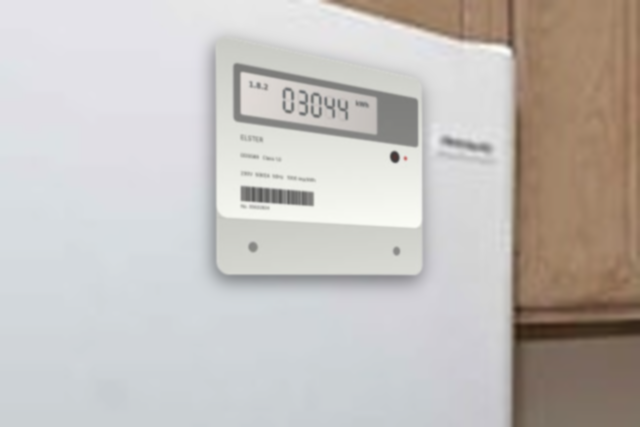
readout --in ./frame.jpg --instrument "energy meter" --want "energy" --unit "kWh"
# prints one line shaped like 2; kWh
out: 3044; kWh
